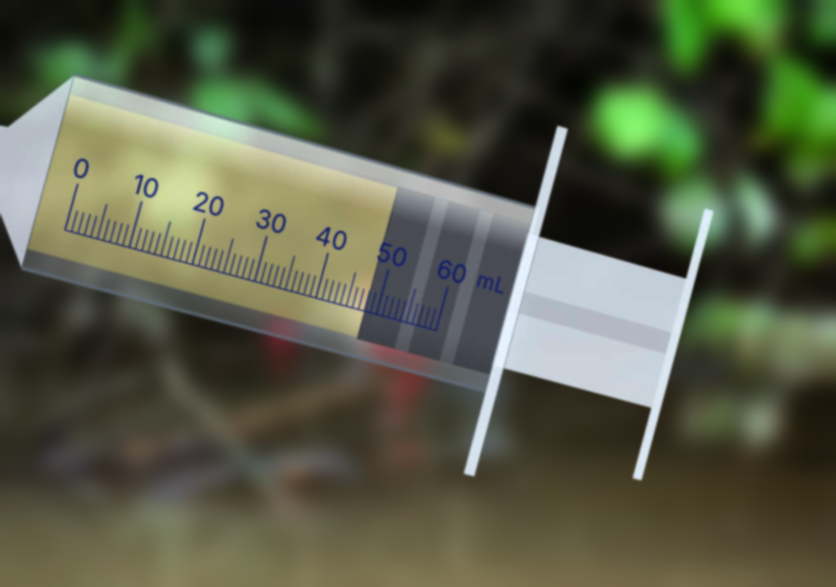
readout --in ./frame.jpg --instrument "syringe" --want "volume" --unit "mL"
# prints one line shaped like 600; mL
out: 48; mL
